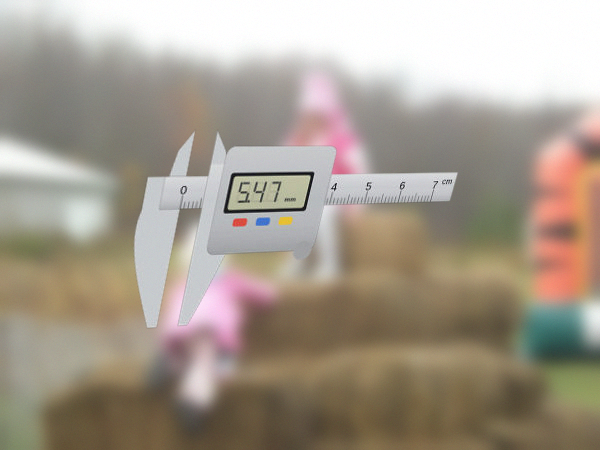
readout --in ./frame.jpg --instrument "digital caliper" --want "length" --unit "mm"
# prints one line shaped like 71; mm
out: 5.47; mm
